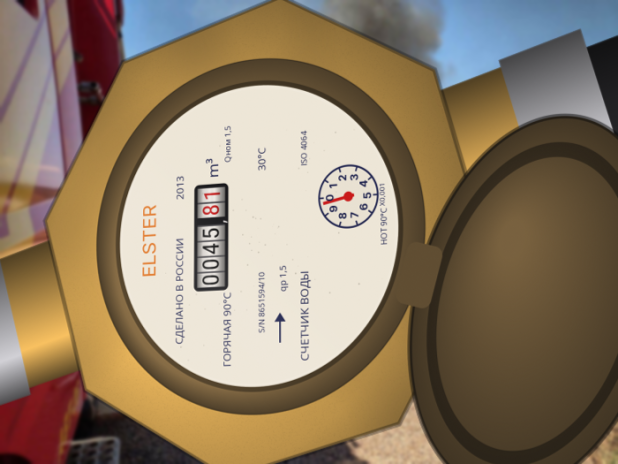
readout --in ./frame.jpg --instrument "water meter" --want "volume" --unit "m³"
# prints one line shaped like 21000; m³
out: 45.809; m³
